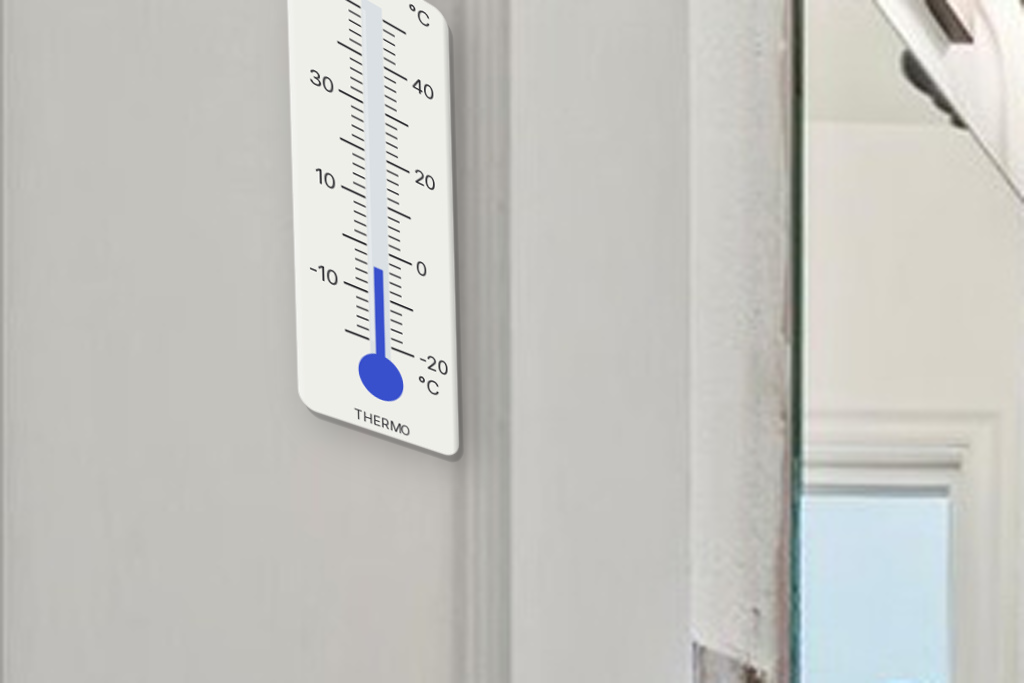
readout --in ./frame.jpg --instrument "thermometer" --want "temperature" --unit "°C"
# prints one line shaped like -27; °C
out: -4; °C
